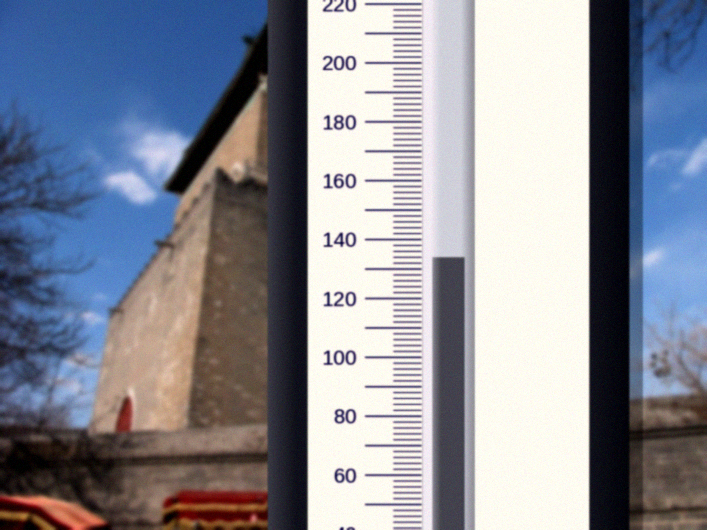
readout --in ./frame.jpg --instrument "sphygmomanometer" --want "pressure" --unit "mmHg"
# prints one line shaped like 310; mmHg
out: 134; mmHg
